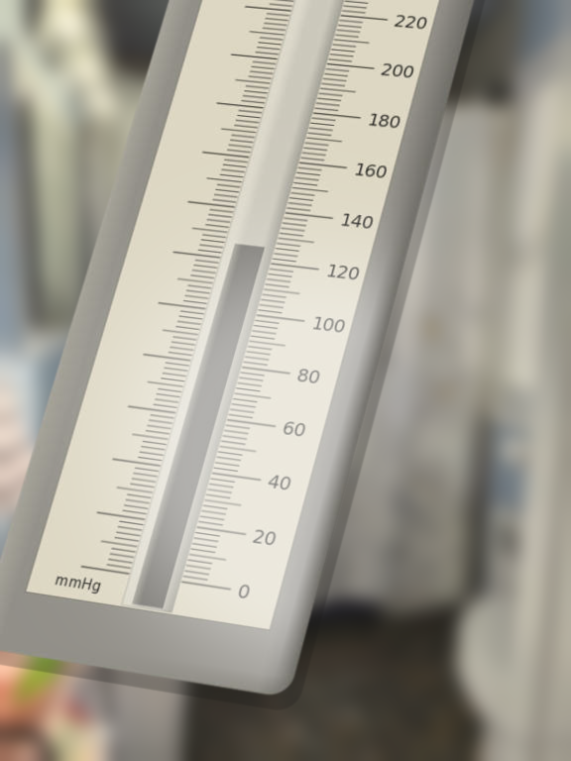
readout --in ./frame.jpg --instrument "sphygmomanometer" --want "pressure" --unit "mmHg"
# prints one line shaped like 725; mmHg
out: 126; mmHg
